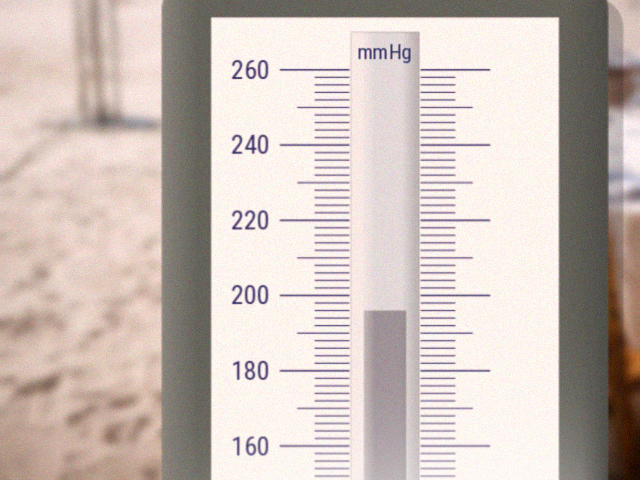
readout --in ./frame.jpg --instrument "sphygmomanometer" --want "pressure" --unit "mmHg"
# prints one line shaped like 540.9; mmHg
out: 196; mmHg
